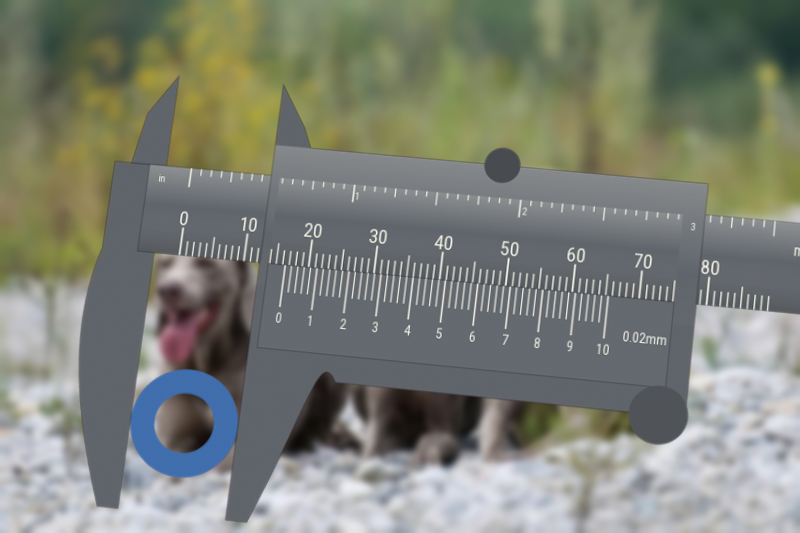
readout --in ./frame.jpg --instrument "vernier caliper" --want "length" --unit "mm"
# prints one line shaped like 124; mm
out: 16.4; mm
